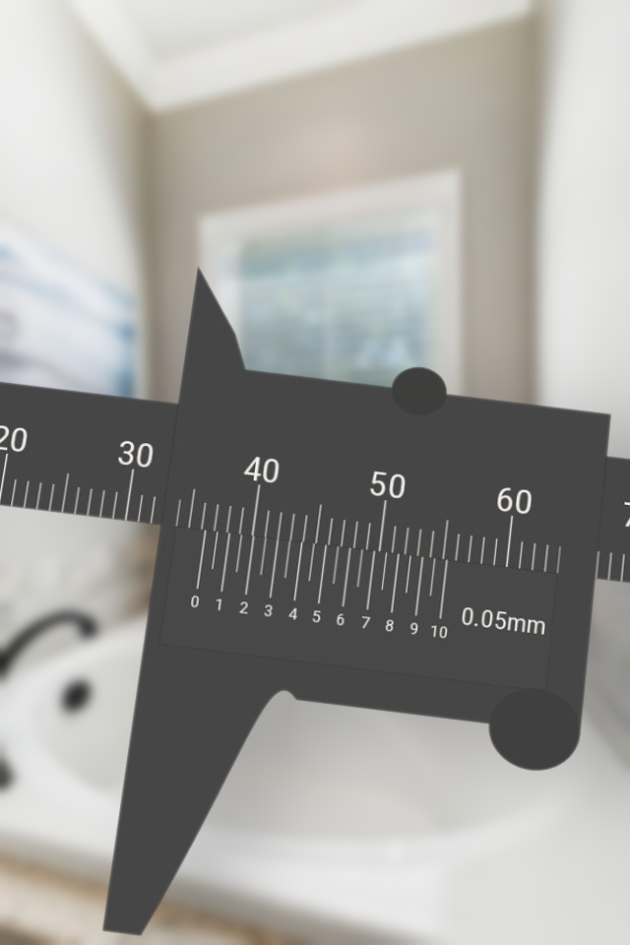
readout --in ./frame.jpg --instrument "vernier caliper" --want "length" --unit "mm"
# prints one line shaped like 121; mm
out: 36.3; mm
